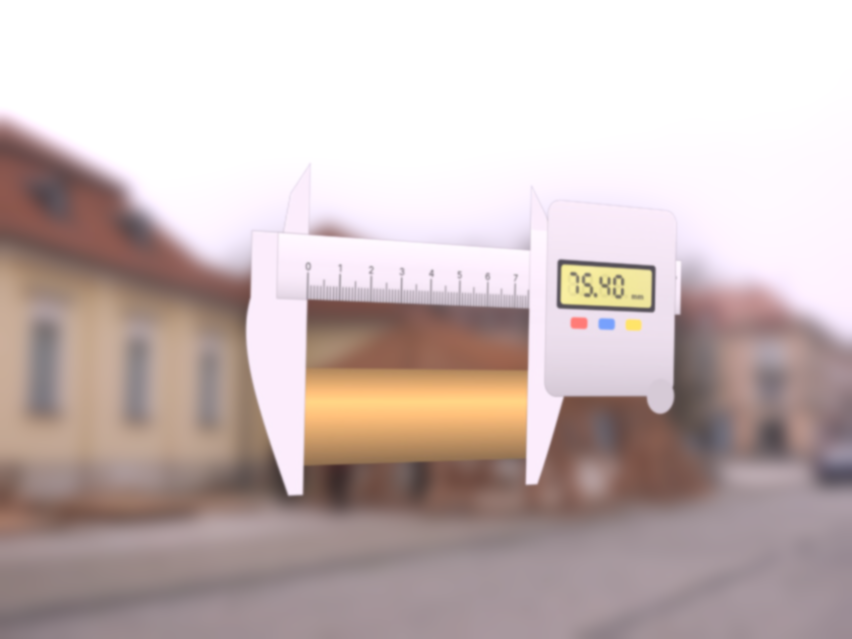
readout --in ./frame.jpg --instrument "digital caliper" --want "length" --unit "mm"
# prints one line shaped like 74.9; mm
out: 75.40; mm
